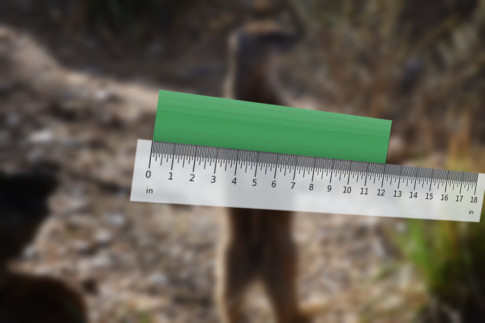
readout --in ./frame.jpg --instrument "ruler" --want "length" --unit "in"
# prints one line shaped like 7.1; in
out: 12; in
